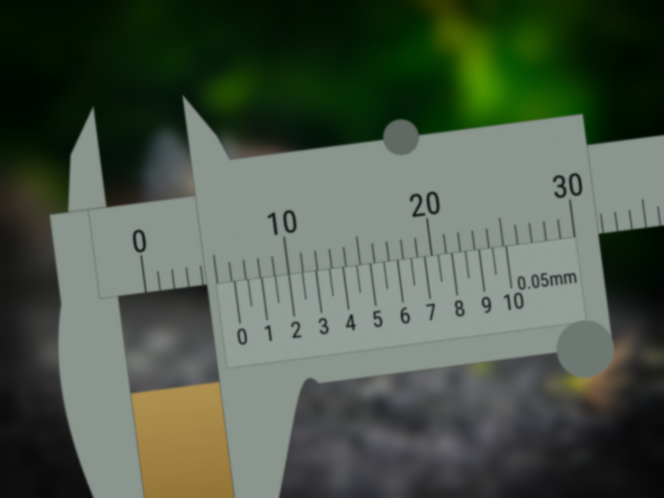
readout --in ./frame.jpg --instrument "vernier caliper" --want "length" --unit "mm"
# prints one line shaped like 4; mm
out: 6.2; mm
